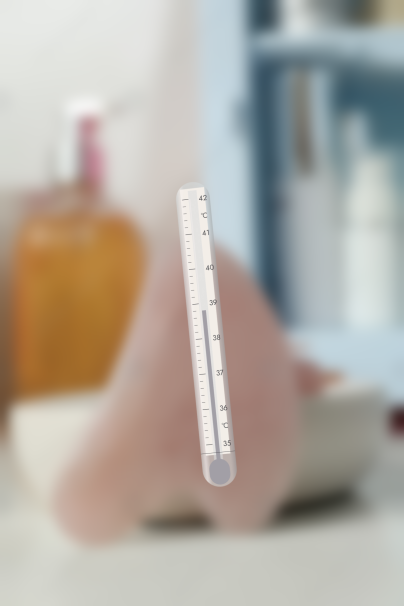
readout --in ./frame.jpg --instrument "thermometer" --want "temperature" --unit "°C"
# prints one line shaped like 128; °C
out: 38.8; °C
